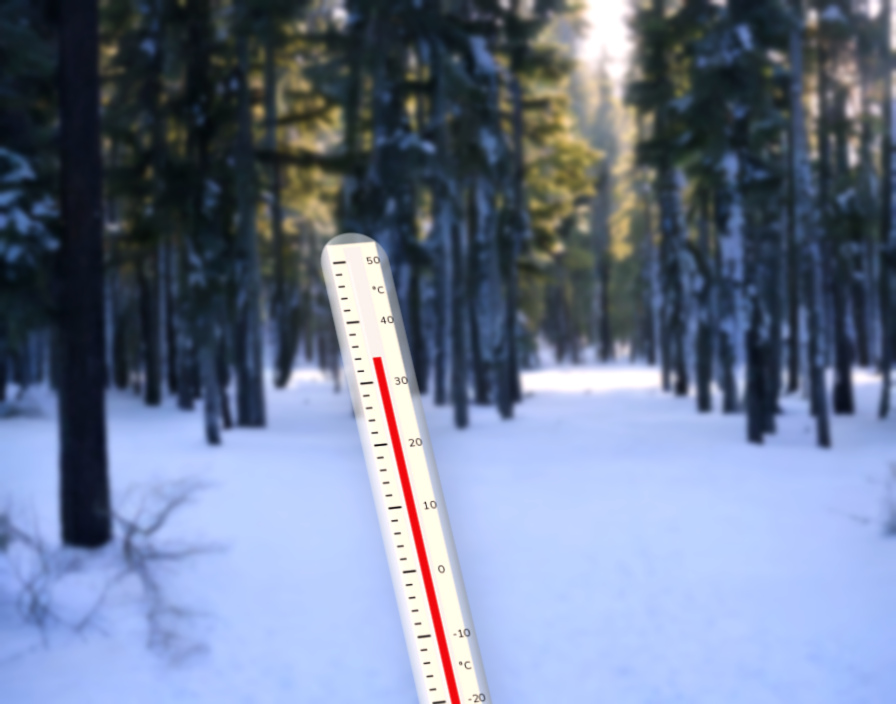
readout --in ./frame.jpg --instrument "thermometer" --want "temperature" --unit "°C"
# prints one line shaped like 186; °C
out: 34; °C
